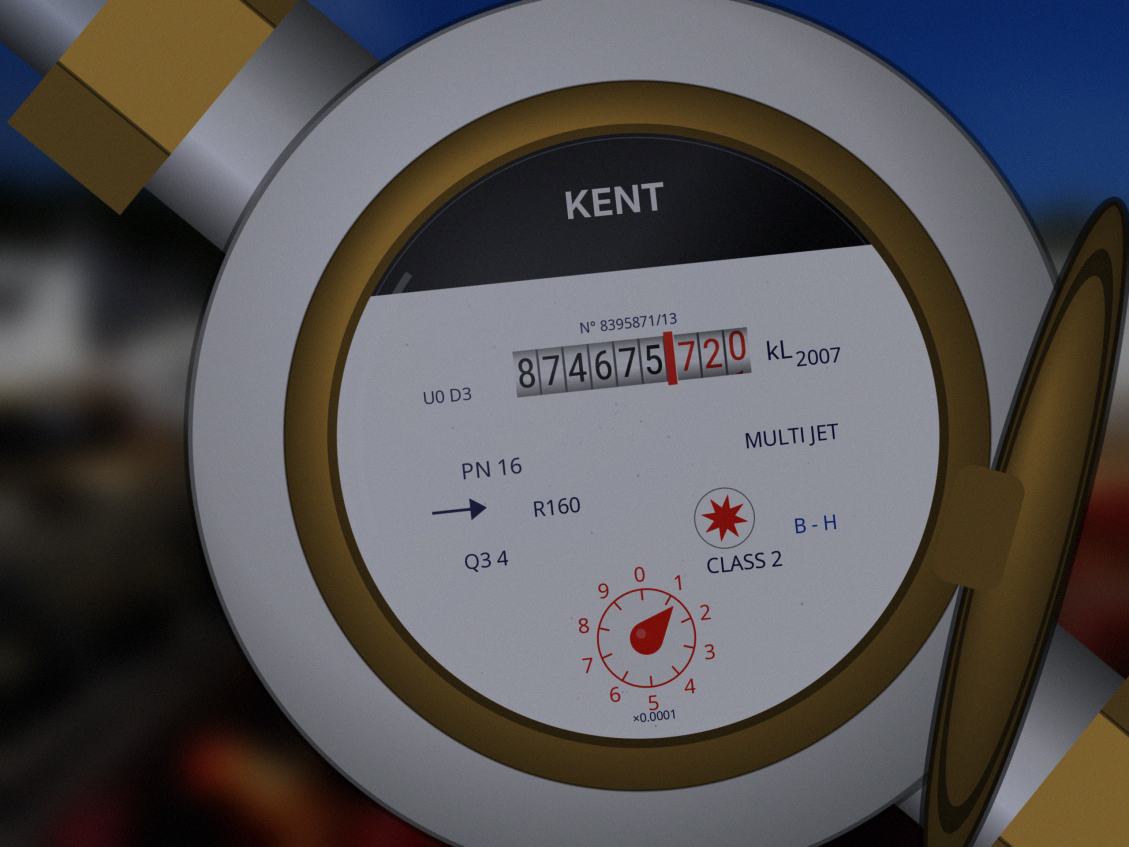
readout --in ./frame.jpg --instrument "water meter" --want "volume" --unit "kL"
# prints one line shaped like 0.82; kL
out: 874675.7201; kL
